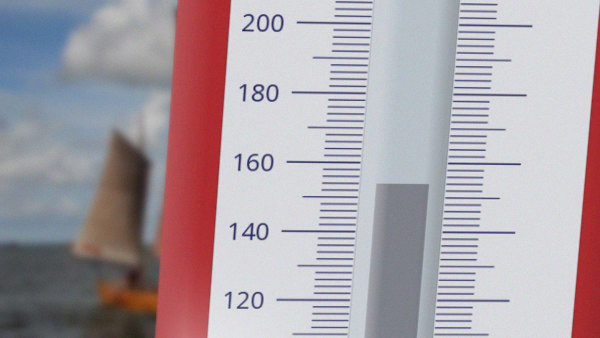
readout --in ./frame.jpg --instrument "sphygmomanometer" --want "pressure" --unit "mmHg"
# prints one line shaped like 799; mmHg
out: 154; mmHg
